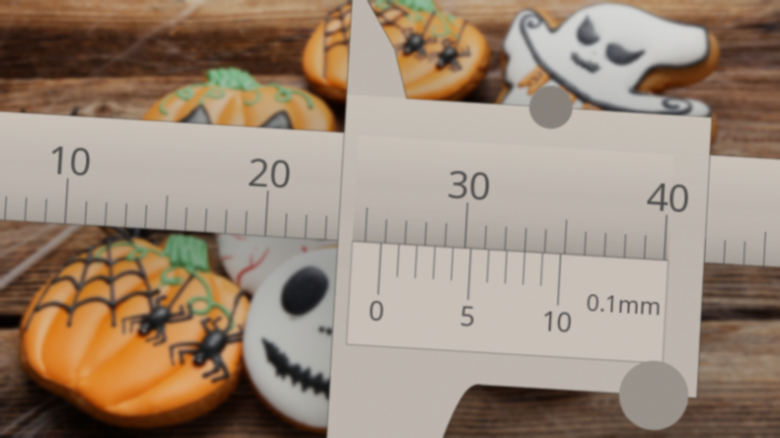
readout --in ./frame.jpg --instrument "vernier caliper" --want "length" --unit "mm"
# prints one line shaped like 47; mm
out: 25.8; mm
